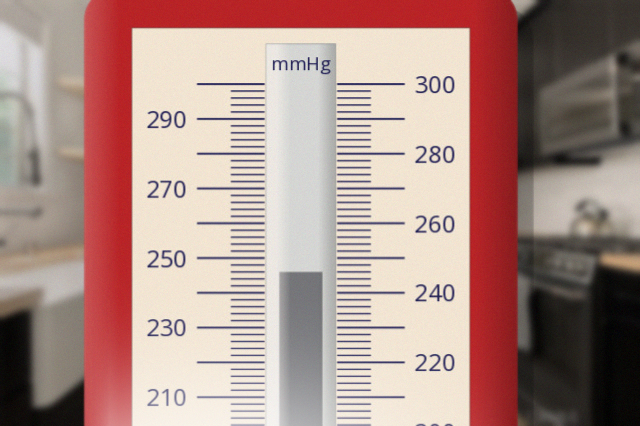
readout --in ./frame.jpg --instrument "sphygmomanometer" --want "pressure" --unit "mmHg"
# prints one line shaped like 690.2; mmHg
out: 246; mmHg
